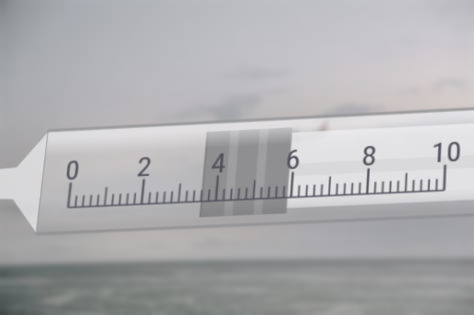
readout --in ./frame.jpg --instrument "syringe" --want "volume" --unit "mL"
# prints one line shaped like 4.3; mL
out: 3.6; mL
